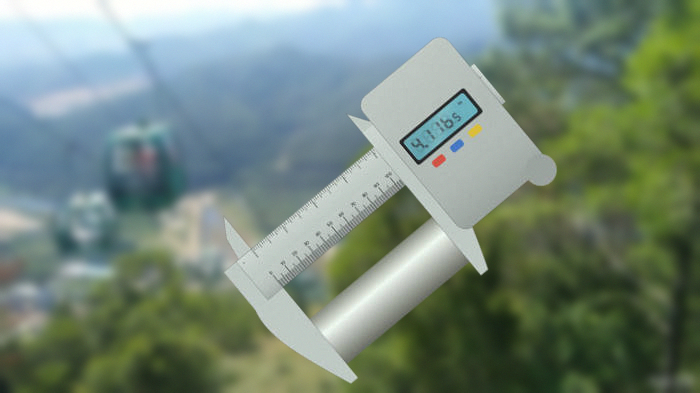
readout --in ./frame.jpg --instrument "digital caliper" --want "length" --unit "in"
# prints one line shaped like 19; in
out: 4.1165; in
